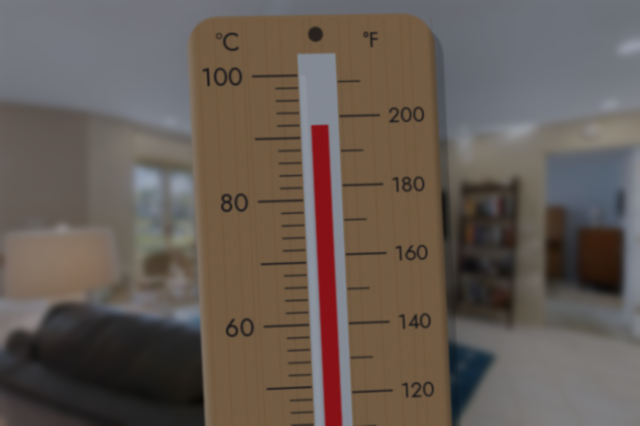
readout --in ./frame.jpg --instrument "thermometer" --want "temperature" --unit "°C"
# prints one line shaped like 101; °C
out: 92; °C
